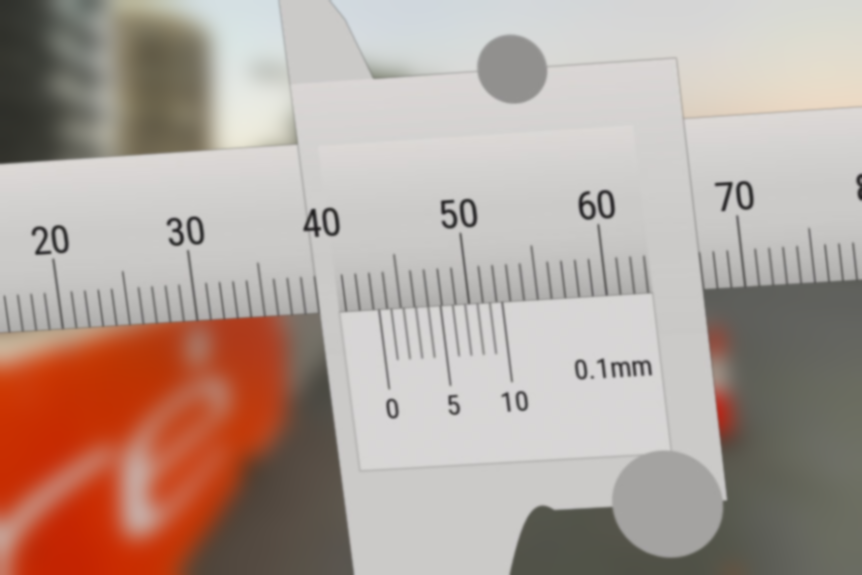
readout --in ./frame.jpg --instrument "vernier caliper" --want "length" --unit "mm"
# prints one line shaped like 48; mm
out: 43.4; mm
